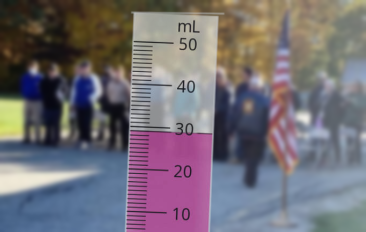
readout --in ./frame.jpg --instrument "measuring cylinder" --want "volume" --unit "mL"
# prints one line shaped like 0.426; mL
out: 29; mL
